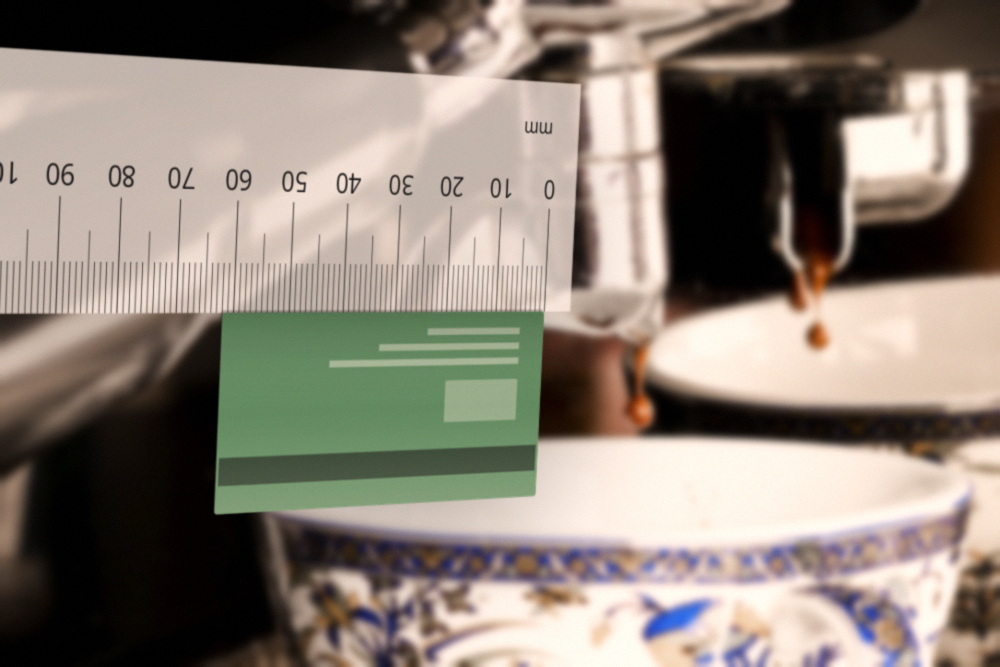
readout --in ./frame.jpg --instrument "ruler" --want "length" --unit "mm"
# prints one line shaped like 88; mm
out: 62; mm
